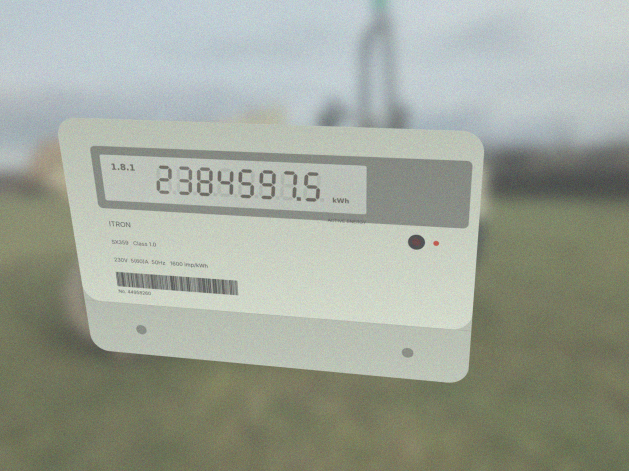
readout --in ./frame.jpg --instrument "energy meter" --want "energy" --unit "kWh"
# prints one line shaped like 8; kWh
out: 2384597.5; kWh
